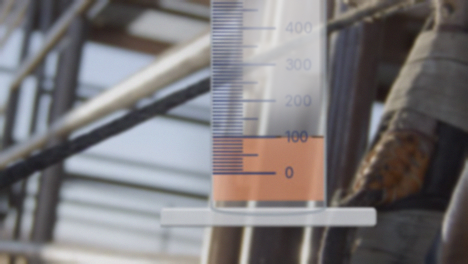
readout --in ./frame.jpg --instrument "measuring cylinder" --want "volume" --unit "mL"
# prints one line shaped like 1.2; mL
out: 100; mL
